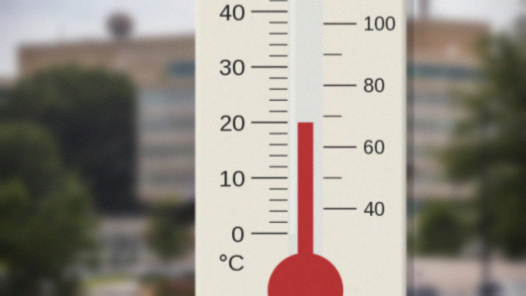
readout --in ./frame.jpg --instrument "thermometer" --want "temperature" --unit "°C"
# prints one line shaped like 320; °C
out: 20; °C
